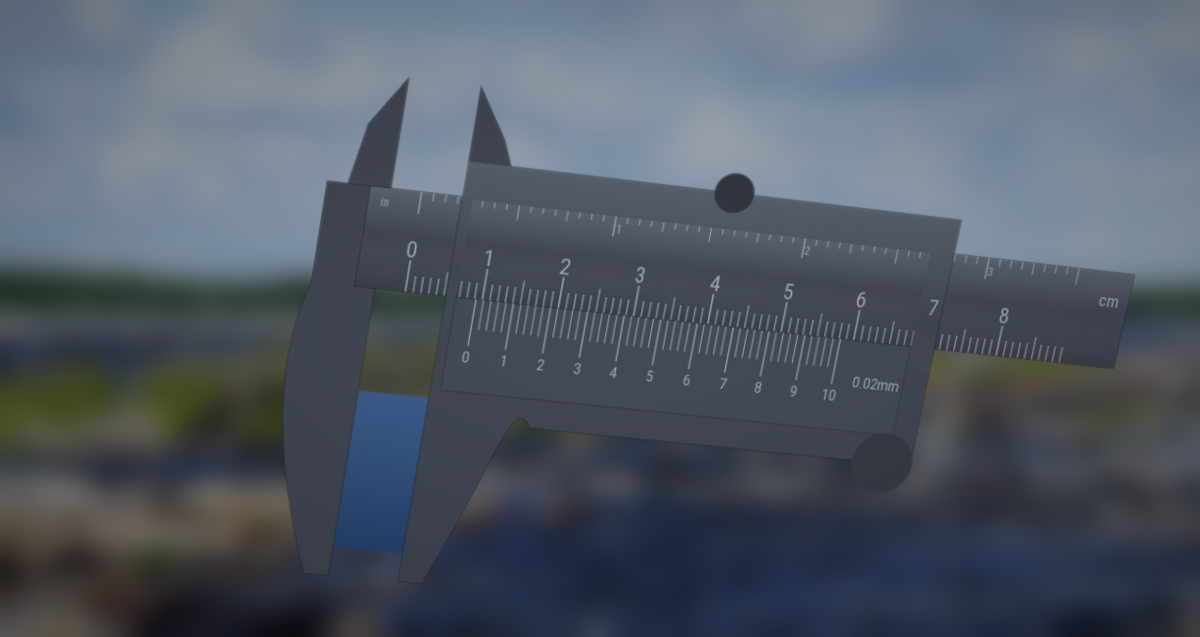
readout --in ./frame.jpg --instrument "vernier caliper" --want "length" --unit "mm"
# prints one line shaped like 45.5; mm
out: 9.2; mm
